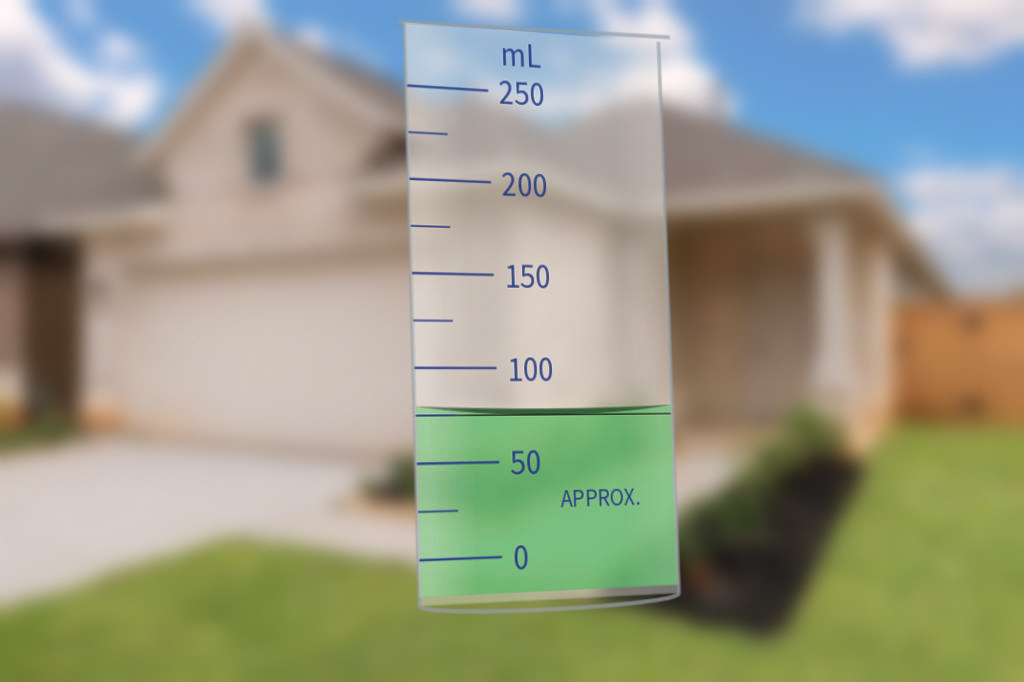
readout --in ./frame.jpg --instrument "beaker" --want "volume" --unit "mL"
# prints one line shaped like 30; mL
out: 75; mL
